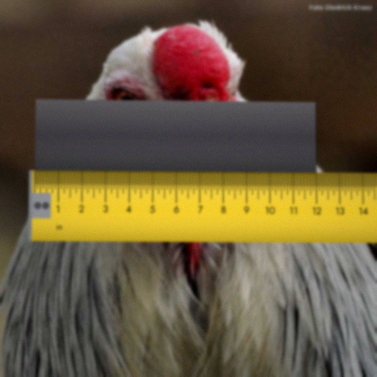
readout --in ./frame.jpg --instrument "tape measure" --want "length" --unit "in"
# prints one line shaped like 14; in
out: 12; in
